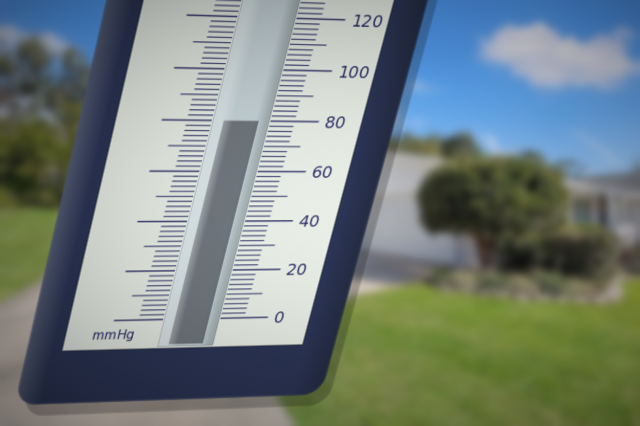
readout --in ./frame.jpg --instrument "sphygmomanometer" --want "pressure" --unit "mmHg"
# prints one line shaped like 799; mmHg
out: 80; mmHg
